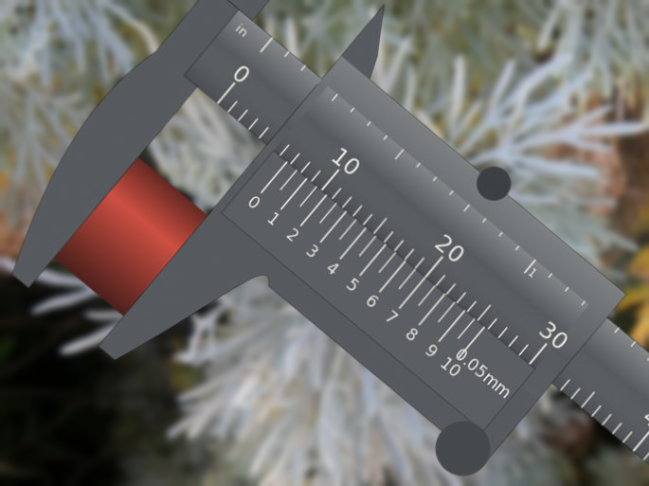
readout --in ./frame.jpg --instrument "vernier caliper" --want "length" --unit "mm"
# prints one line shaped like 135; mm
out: 6.7; mm
